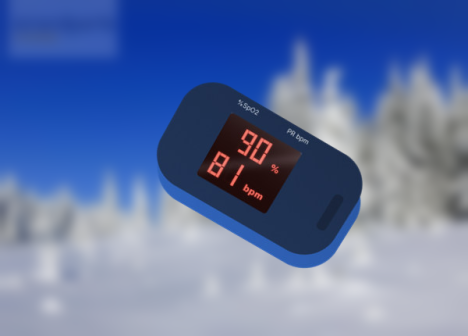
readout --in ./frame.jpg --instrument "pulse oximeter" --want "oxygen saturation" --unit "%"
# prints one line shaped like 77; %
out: 90; %
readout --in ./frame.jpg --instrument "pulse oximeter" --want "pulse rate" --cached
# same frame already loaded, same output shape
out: 81; bpm
